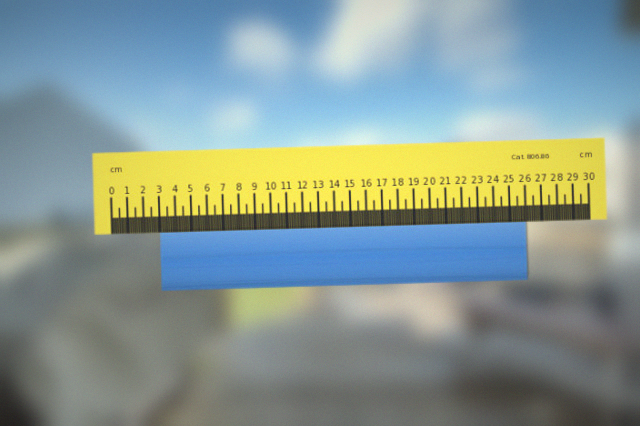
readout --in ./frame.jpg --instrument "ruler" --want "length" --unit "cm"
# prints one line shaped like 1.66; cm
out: 23; cm
